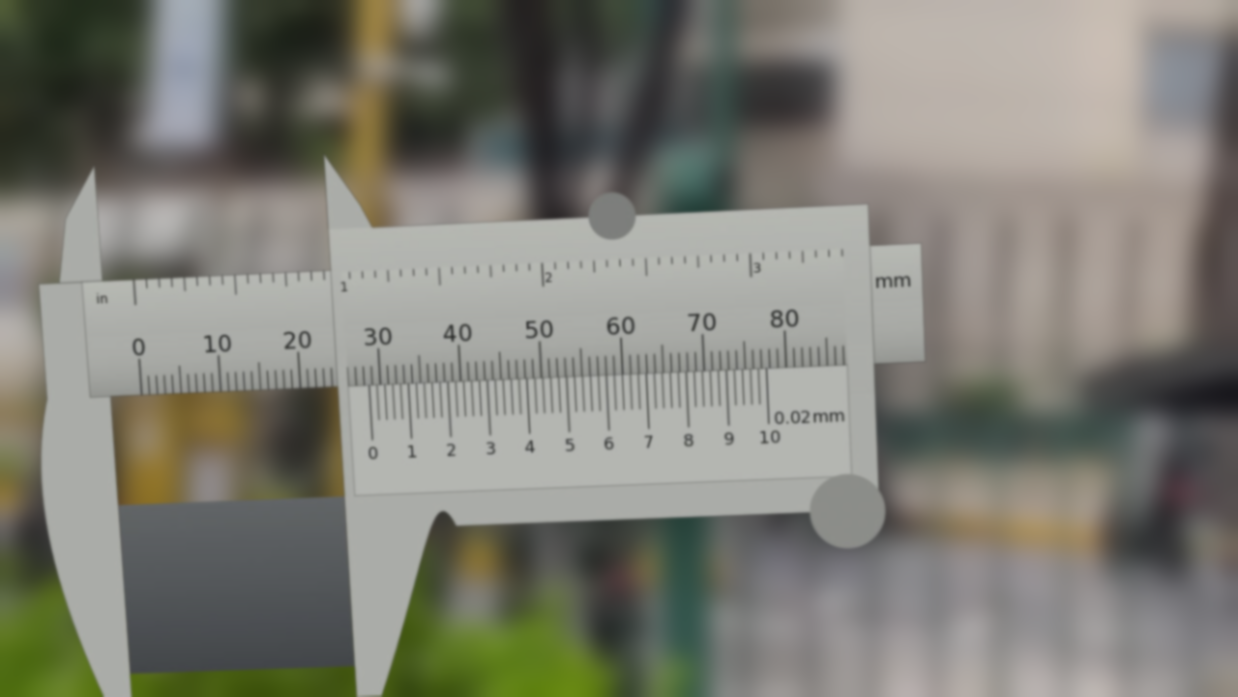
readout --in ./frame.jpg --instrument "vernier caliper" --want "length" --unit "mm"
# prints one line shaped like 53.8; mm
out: 28.6; mm
